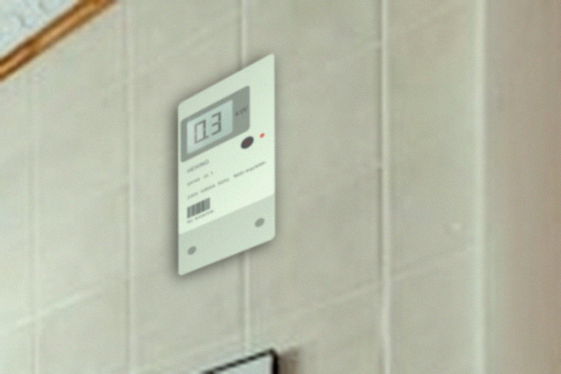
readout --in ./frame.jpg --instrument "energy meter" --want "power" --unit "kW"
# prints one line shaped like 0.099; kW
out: 0.3; kW
